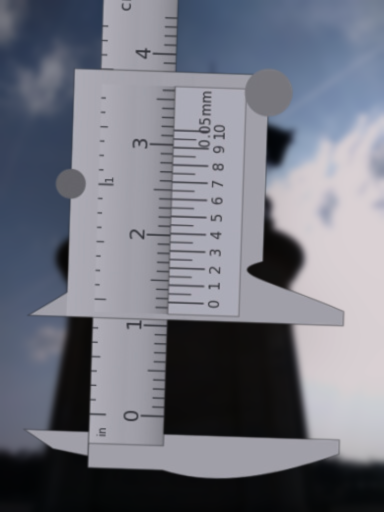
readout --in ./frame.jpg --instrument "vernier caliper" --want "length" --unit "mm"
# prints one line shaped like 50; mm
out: 12.6; mm
